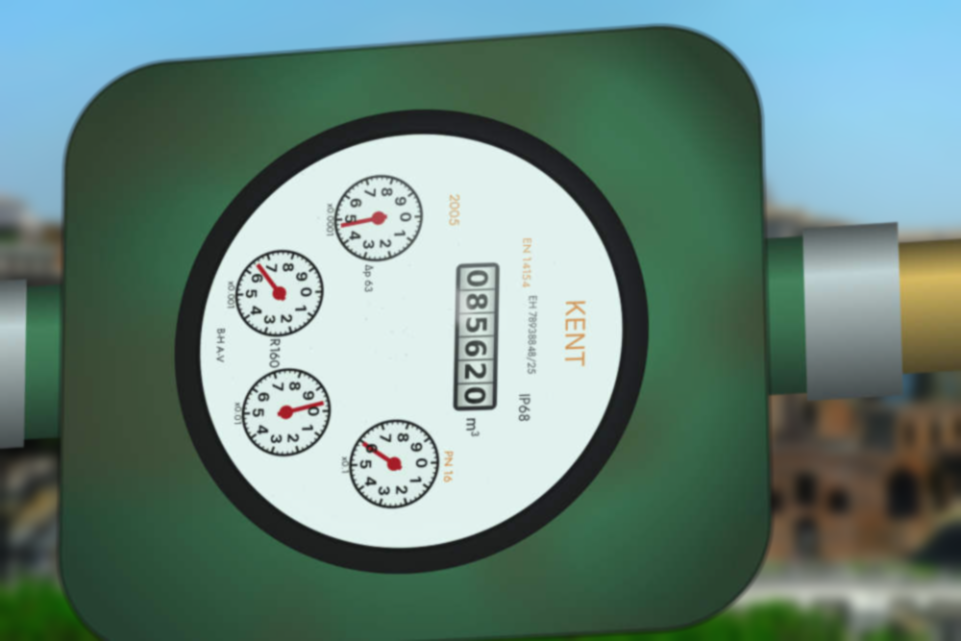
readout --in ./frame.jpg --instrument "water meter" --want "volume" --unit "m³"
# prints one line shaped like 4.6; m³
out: 85620.5964; m³
